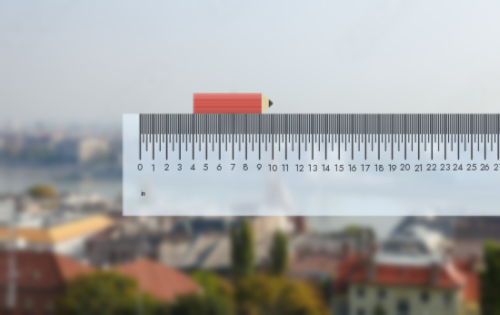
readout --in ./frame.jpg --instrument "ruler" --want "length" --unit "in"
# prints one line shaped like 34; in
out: 6; in
